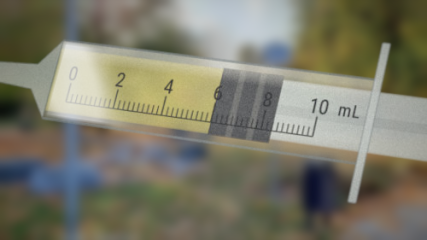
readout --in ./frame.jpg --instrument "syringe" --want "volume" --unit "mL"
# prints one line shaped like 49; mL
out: 6; mL
